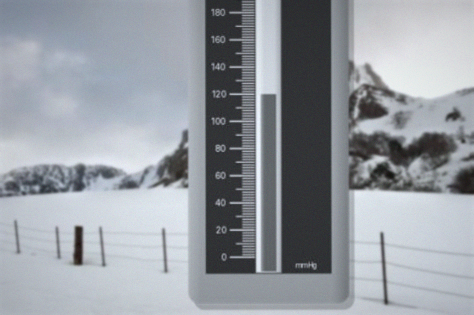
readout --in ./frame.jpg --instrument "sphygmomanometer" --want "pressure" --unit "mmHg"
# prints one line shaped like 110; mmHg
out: 120; mmHg
